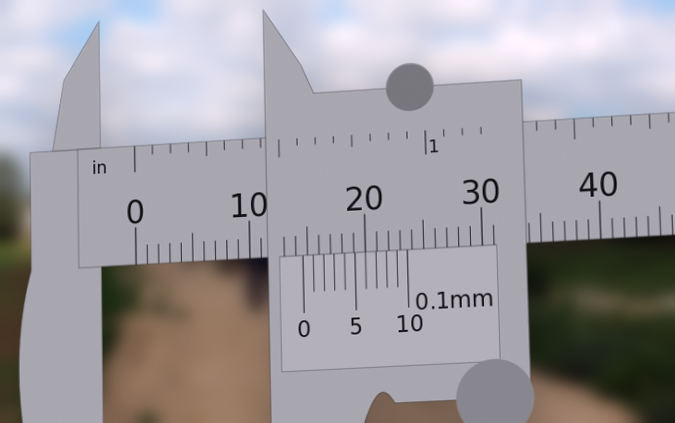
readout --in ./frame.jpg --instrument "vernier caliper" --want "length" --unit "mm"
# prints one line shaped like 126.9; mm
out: 14.6; mm
